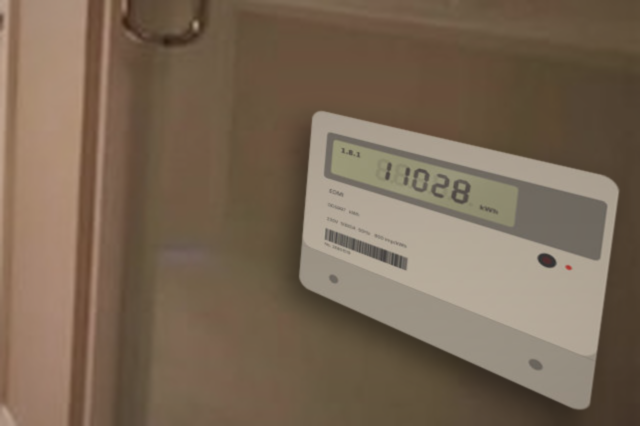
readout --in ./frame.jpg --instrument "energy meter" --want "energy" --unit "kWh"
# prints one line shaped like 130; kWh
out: 11028; kWh
